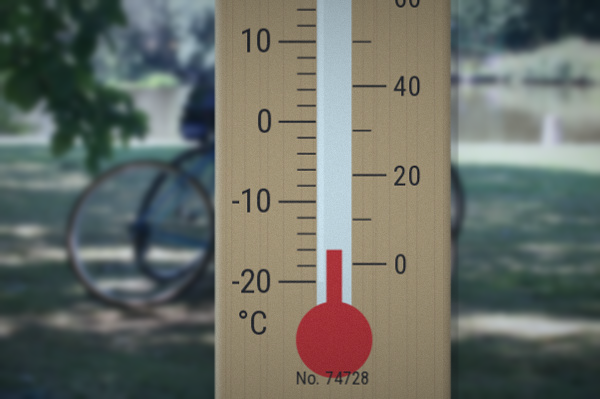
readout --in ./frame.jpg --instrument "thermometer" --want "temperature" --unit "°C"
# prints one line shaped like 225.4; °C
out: -16; °C
